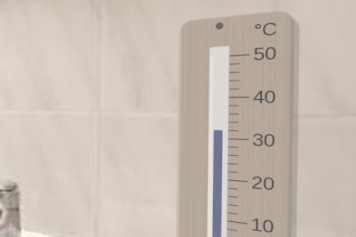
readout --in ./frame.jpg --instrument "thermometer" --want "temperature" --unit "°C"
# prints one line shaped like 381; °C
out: 32; °C
